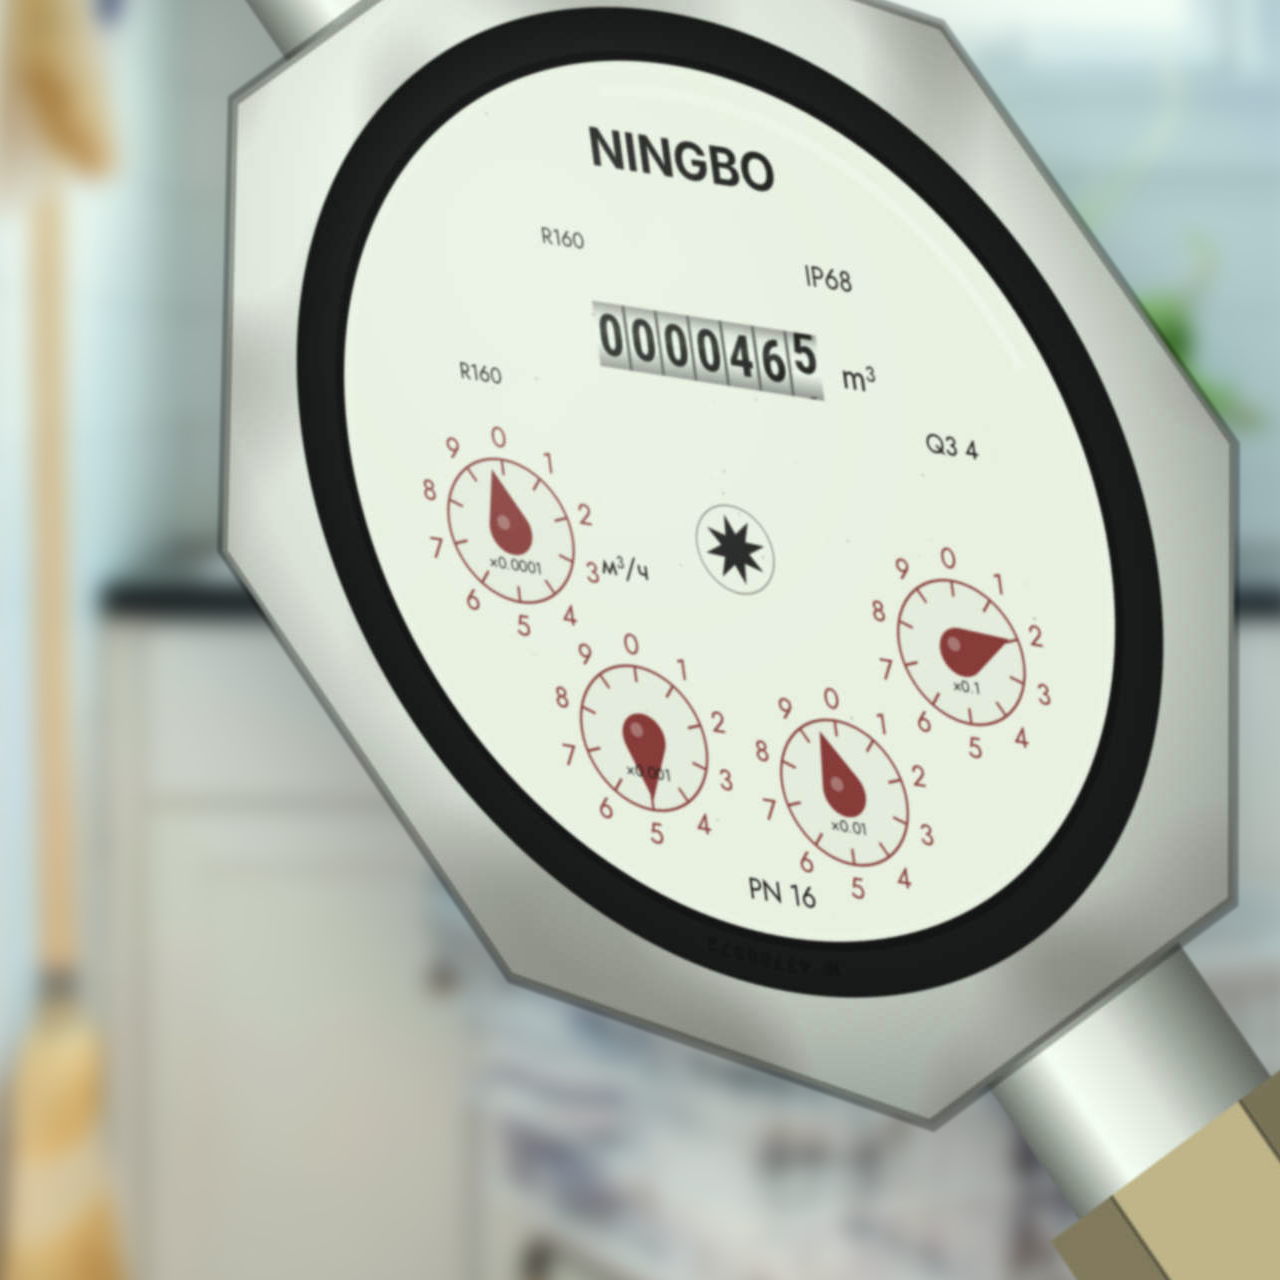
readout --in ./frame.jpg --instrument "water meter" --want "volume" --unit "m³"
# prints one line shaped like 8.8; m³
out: 465.1949; m³
